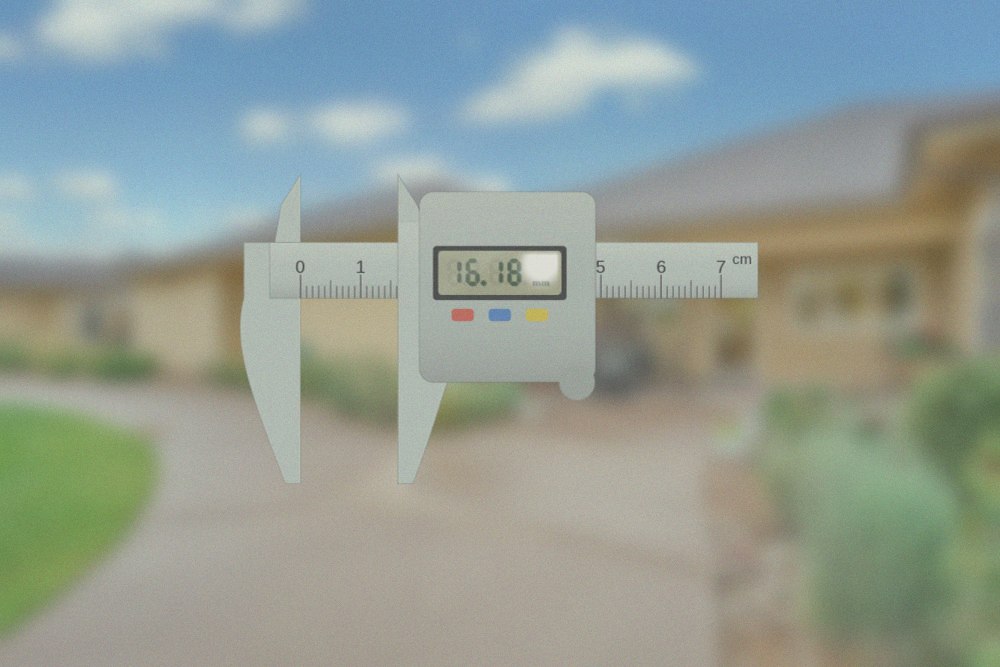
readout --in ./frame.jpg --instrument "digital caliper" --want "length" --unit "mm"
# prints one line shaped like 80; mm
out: 16.18; mm
